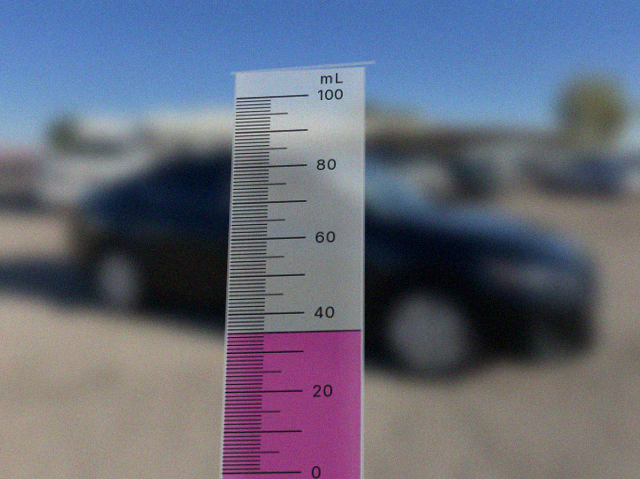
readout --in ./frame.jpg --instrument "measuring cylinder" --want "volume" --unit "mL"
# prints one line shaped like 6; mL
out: 35; mL
